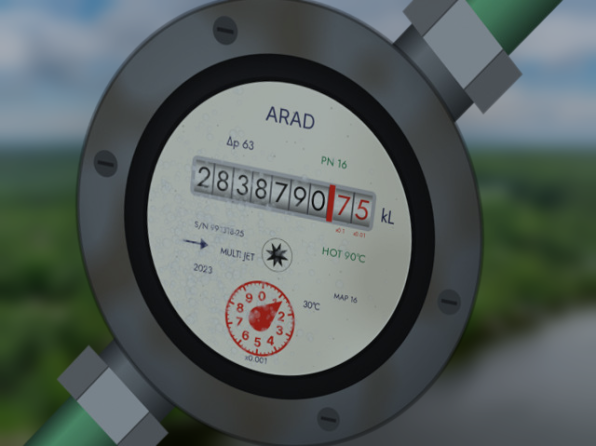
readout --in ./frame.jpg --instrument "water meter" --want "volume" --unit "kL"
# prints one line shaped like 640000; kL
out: 2838790.751; kL
